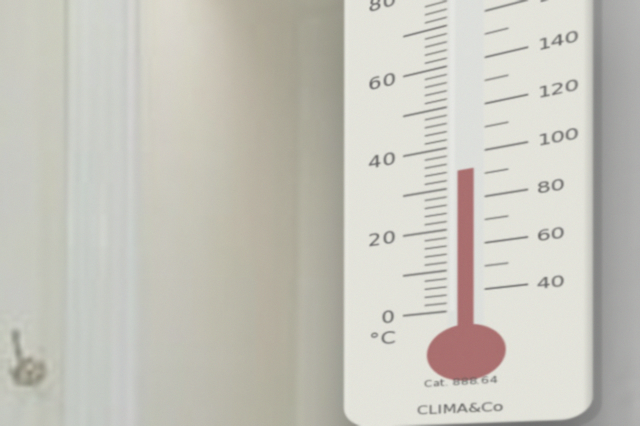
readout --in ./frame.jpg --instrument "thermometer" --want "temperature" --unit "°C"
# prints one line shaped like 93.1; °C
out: 34; °C
